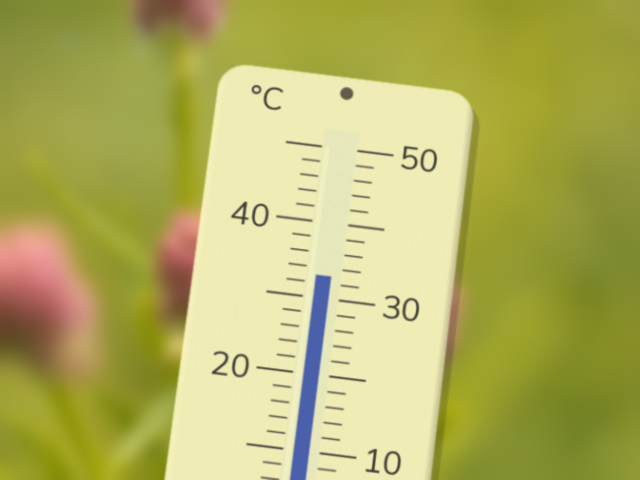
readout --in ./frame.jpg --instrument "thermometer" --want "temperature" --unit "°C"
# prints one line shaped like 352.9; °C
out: 33; °C
